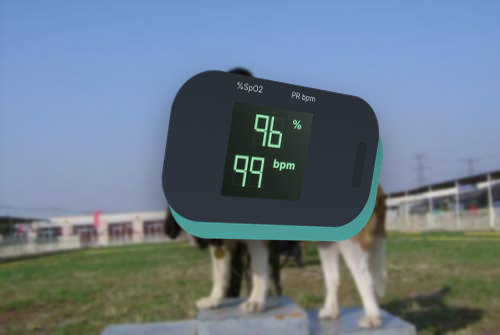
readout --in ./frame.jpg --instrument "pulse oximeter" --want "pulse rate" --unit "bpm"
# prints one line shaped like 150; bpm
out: 99; bpm
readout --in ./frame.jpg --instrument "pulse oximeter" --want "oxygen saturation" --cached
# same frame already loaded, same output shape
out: 96; %
